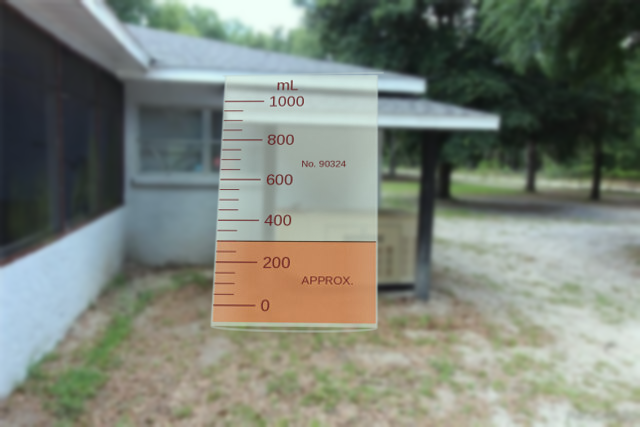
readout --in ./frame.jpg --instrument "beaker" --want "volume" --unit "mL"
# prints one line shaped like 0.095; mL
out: 300; mL
